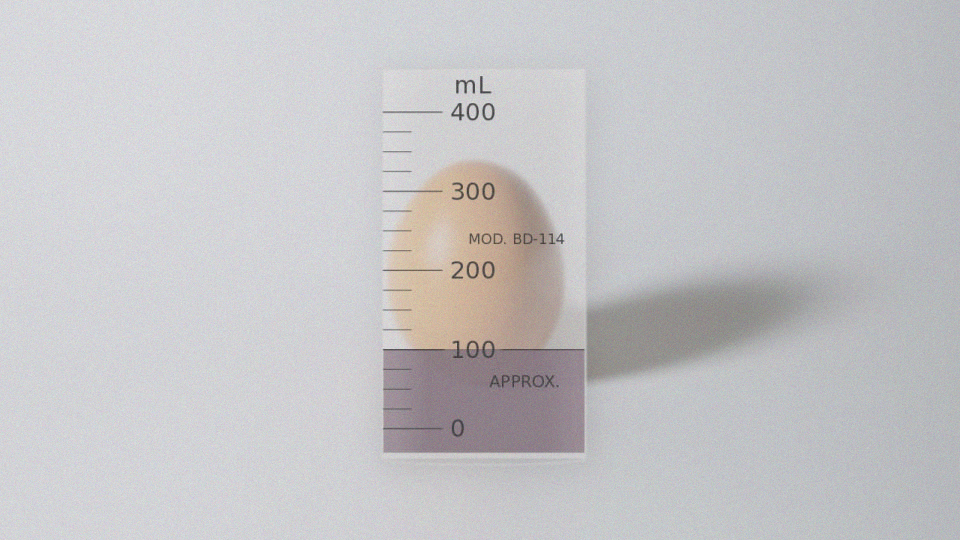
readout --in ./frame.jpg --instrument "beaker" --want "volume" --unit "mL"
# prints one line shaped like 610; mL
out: 100; mL
